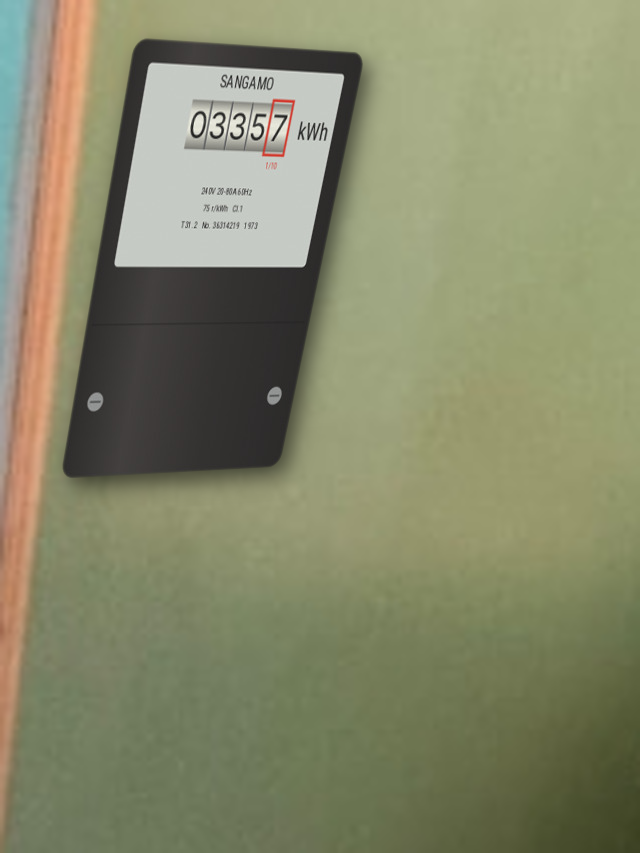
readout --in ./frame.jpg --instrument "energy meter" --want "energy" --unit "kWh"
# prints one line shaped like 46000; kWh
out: 335.7; kWh
